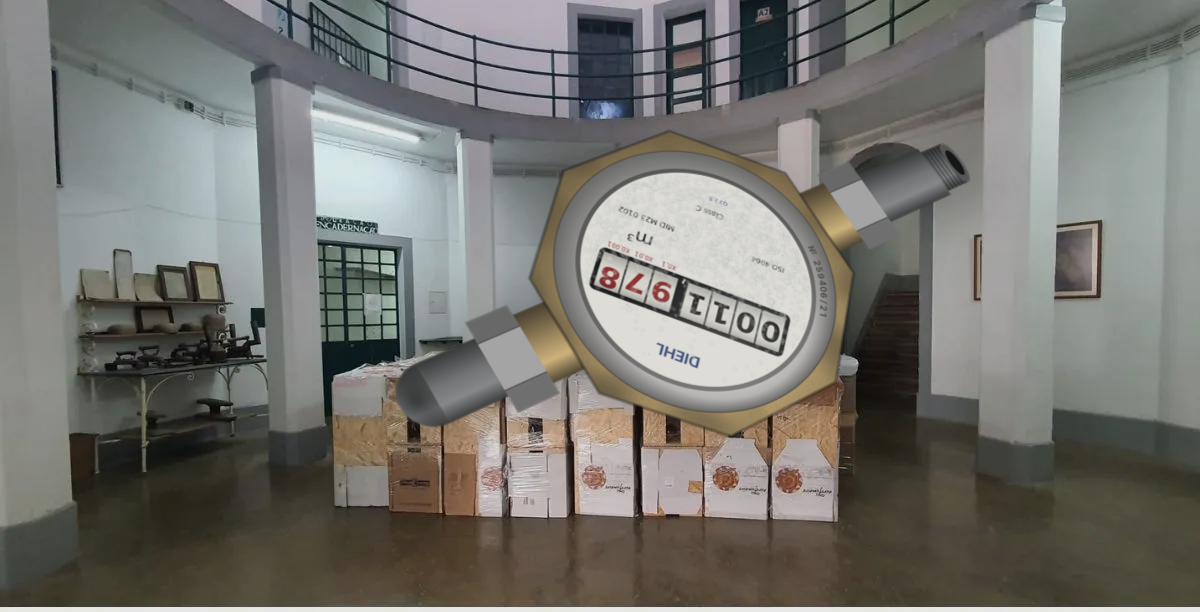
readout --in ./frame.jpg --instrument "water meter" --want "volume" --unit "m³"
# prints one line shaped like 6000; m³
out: 11.978; m³
